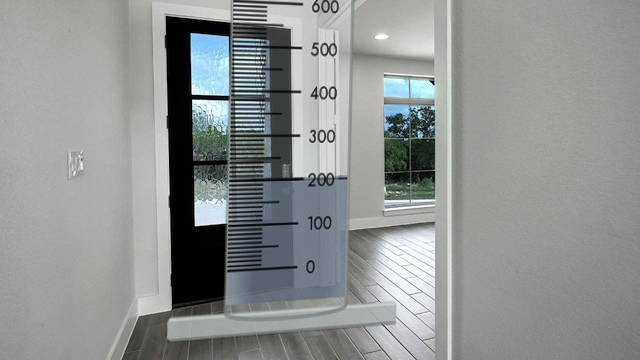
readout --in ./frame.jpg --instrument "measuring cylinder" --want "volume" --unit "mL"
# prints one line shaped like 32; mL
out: 200; mL
